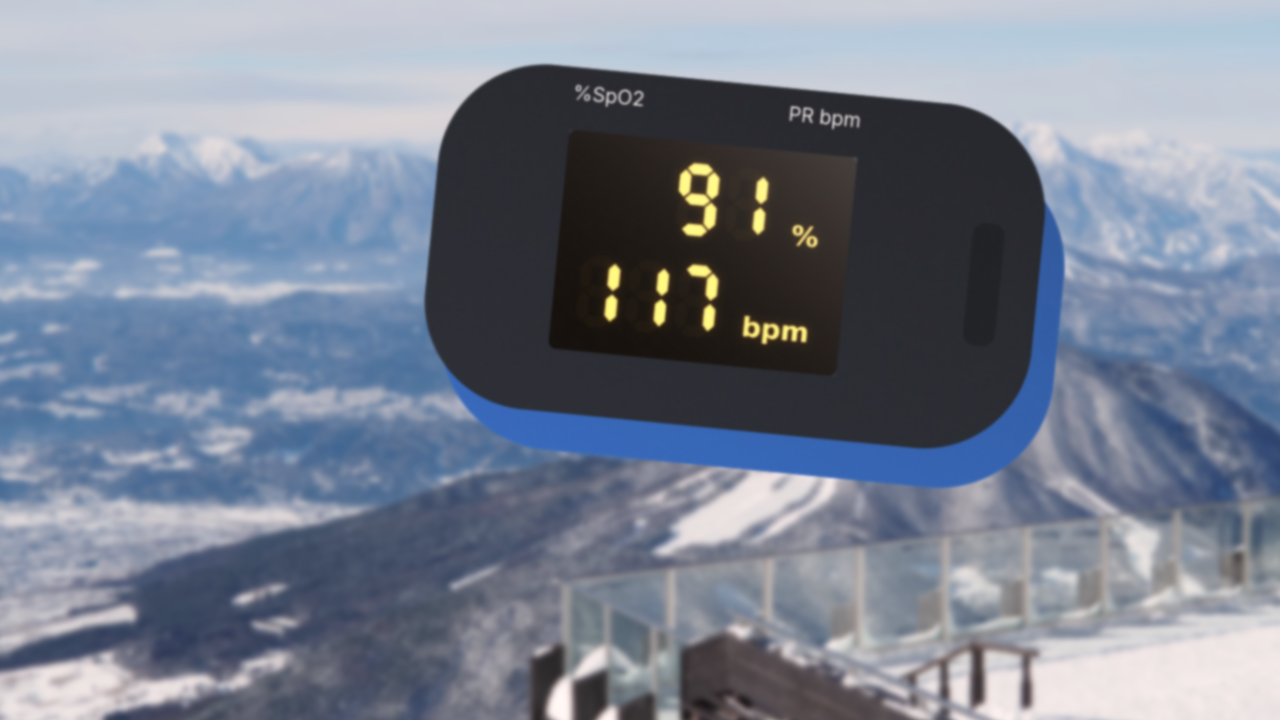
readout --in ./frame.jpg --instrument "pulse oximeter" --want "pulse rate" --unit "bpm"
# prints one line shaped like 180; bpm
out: 117; bpm
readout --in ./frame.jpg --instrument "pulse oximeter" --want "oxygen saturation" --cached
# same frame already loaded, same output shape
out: 91; %
